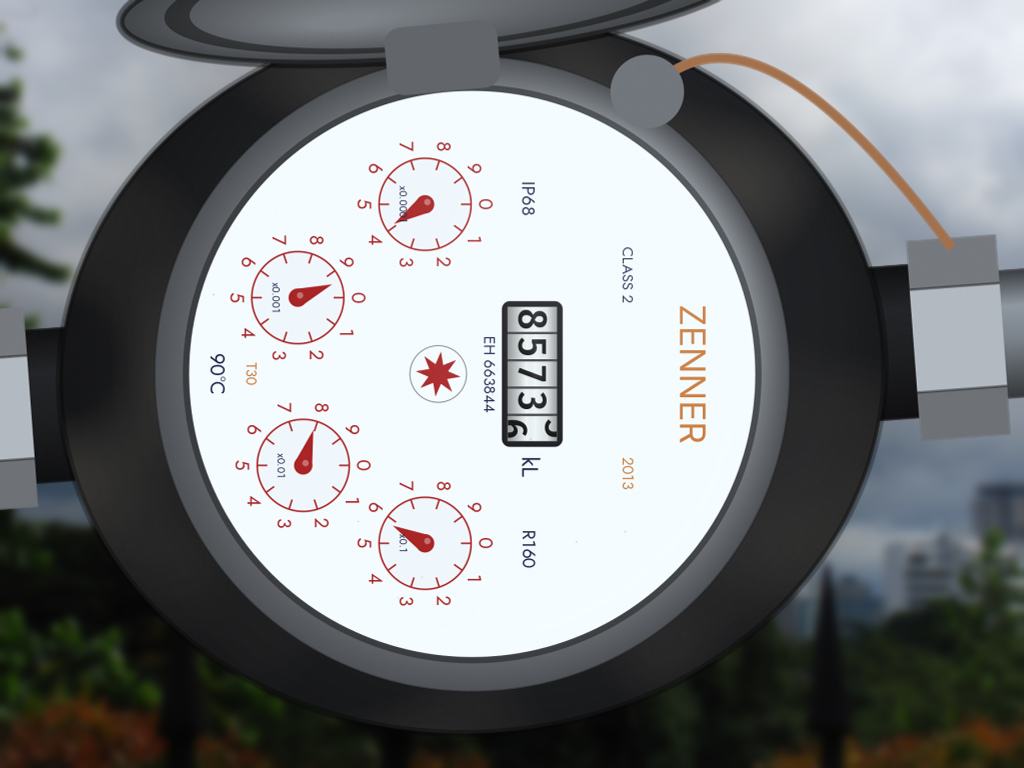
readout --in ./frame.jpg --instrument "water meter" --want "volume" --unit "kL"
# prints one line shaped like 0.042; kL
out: 85735.5794; kL
